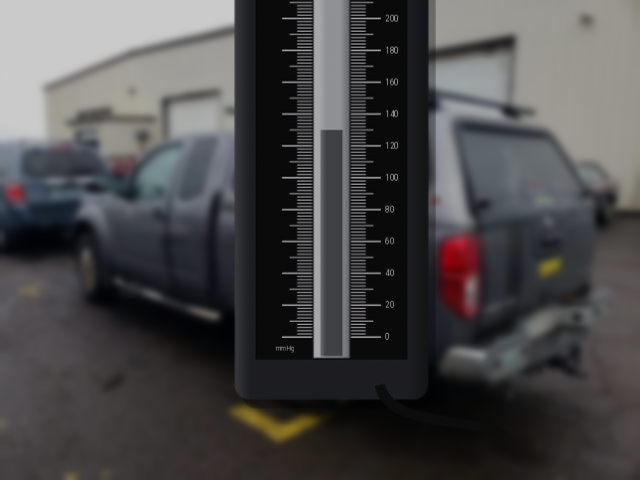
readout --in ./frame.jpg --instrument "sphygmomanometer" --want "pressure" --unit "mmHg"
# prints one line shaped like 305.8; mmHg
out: 130; mmHg
